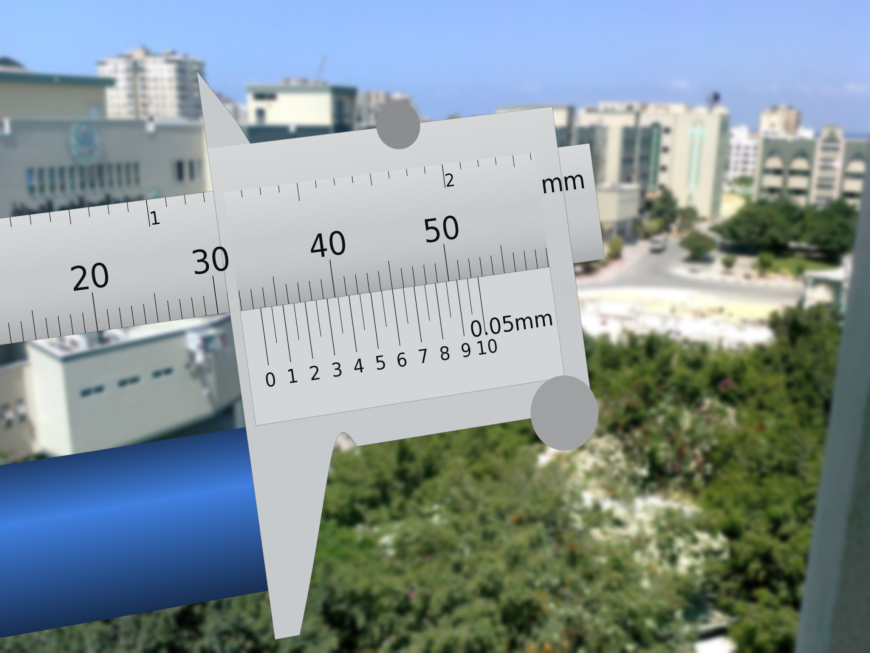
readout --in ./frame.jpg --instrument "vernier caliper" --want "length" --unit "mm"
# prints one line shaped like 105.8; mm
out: 33.6; mm
